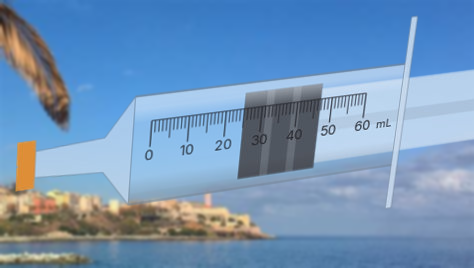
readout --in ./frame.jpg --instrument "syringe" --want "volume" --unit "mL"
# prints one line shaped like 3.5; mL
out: 25; mL
